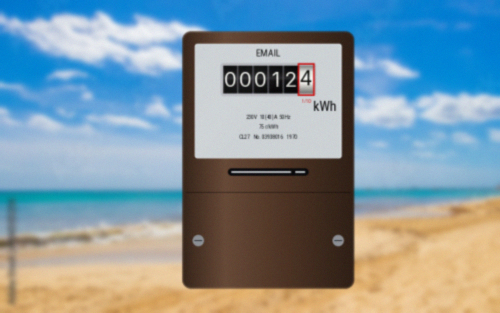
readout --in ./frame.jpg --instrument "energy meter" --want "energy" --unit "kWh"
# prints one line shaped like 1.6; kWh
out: 12.4; kWh
